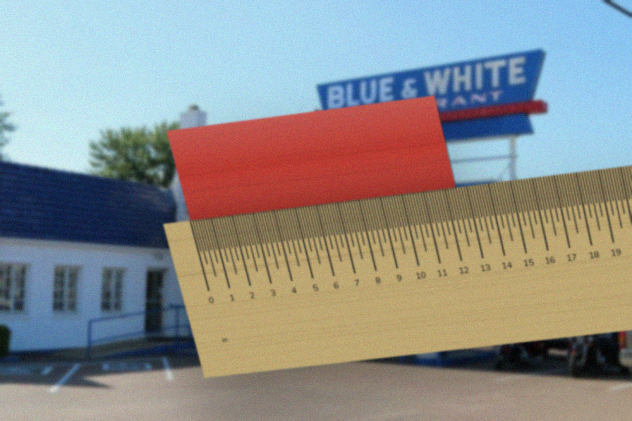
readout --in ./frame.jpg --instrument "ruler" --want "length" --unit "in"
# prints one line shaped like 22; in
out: 12.5; in
